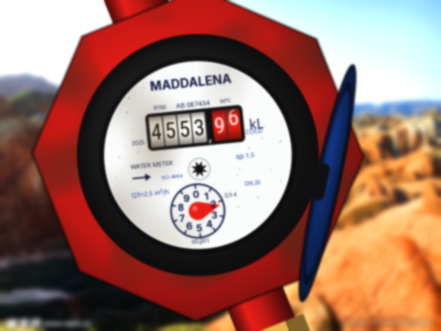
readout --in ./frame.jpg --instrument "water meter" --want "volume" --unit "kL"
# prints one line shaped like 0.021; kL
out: 4553.962; kL
